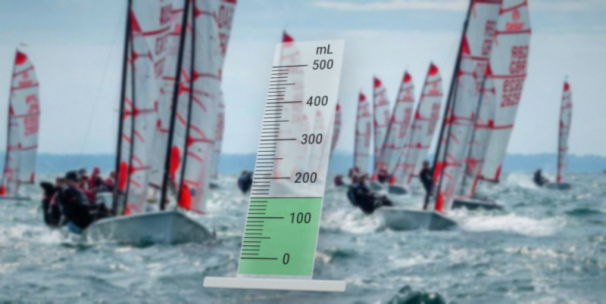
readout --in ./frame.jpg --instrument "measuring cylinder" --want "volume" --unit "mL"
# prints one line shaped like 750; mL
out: 150; mL
